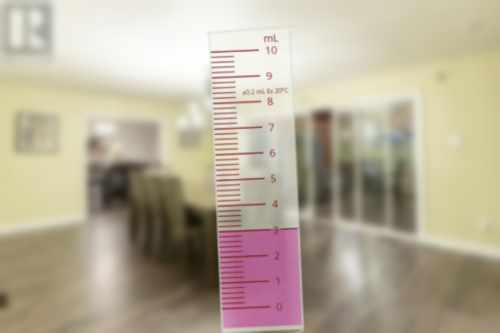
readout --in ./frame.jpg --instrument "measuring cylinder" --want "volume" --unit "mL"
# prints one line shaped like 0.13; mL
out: 3; mL
